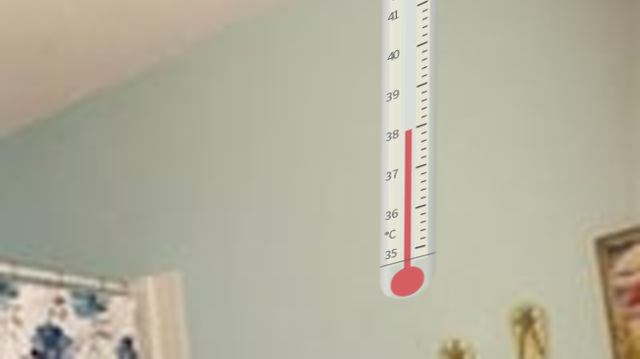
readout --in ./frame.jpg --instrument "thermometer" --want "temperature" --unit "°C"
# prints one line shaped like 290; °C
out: 38; °C
